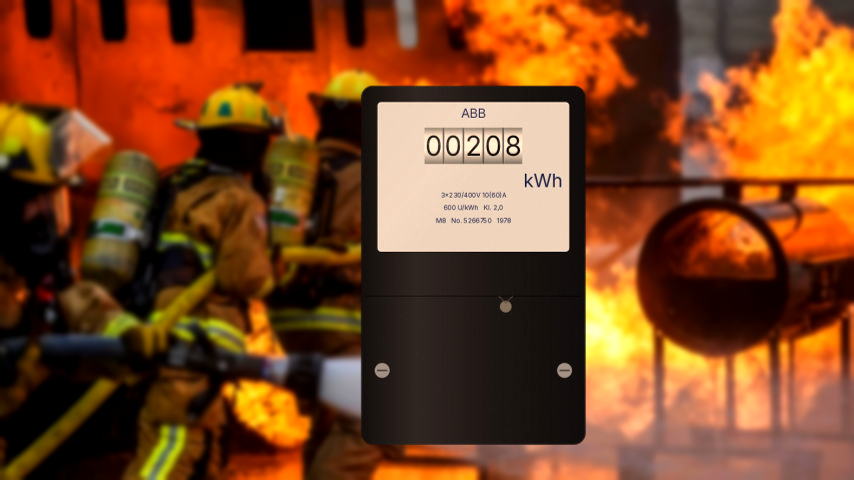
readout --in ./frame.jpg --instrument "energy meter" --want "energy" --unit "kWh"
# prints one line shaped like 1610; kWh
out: 208; kWh
